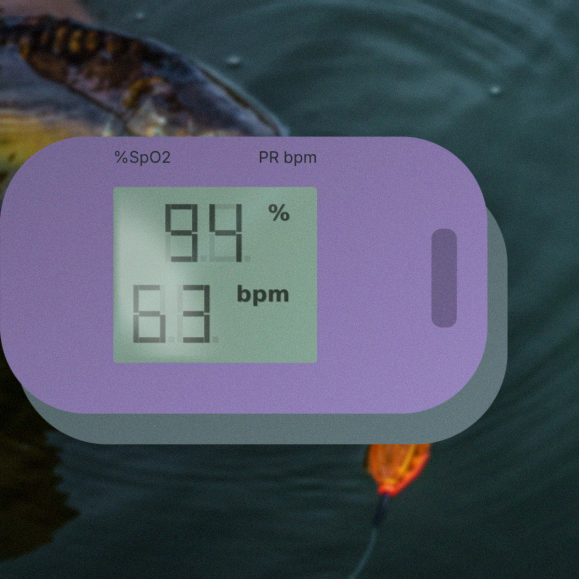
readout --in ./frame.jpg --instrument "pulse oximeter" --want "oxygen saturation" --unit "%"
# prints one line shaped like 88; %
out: 94; %
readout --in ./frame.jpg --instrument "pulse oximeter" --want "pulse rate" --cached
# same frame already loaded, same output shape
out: 63; bpm
